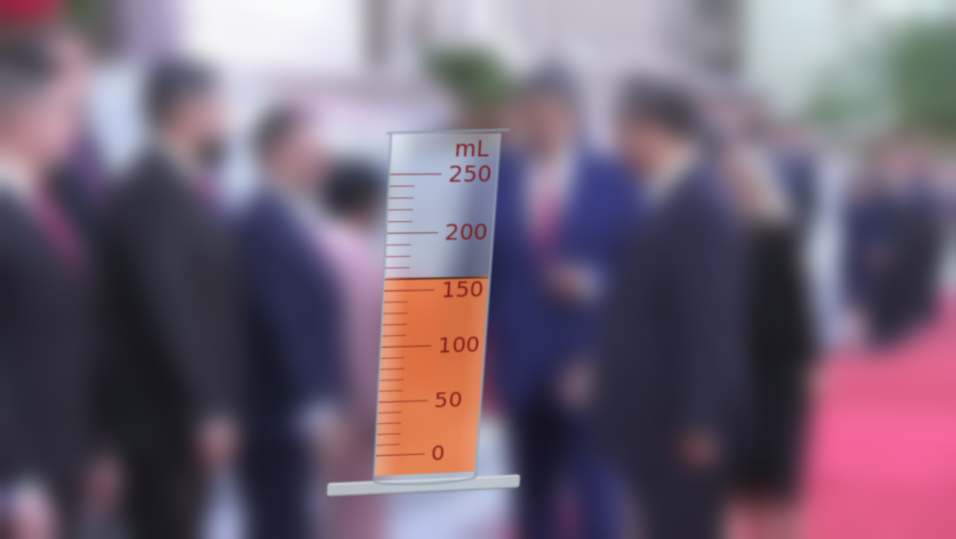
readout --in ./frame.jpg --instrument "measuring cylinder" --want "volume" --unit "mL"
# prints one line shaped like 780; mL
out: 160; mL
